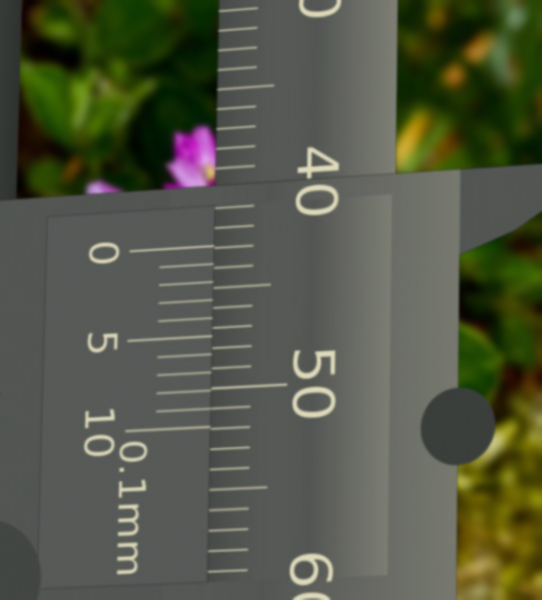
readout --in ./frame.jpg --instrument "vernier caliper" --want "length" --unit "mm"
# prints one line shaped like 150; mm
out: 42.9; mm
